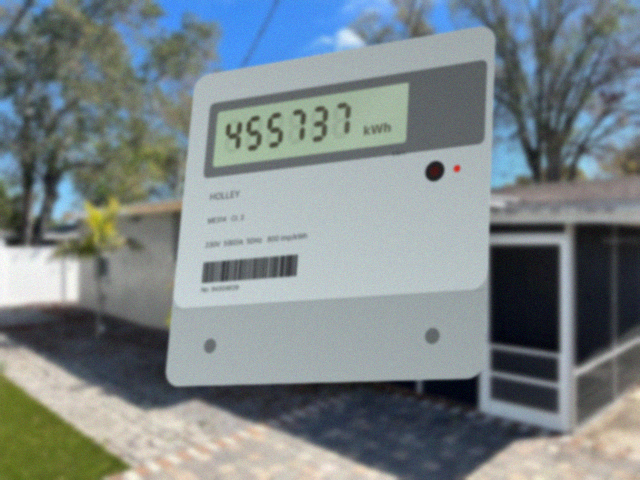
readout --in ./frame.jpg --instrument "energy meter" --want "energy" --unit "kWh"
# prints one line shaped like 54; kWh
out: 455737; kWh
